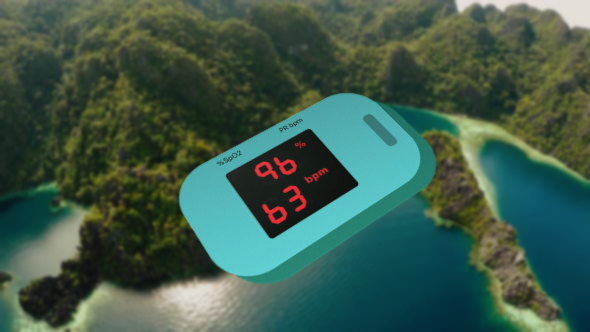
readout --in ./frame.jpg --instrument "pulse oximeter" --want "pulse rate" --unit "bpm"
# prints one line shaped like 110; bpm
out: 63; bpm
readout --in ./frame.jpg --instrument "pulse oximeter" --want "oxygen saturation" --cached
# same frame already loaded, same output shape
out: 96; %
